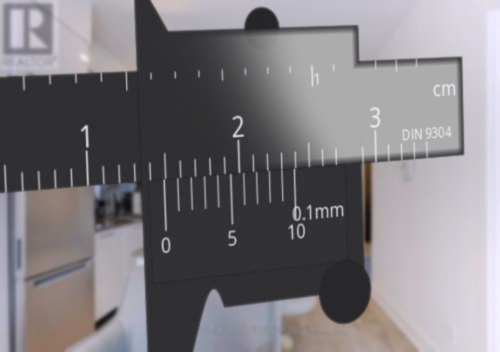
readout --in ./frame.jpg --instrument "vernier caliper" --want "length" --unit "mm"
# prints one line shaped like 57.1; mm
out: 14.9; mm
